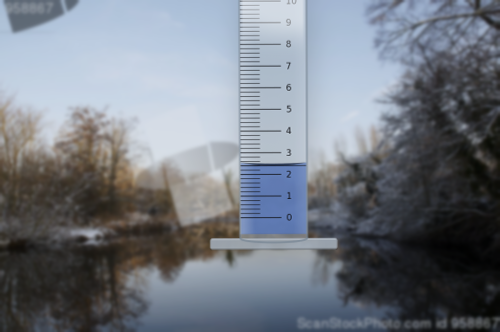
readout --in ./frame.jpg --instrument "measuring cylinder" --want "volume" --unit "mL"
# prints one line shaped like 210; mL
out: 2.4; mL
